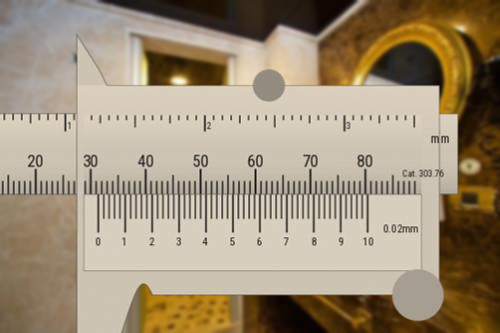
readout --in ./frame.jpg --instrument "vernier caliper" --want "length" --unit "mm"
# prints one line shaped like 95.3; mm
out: 31.4; mm
